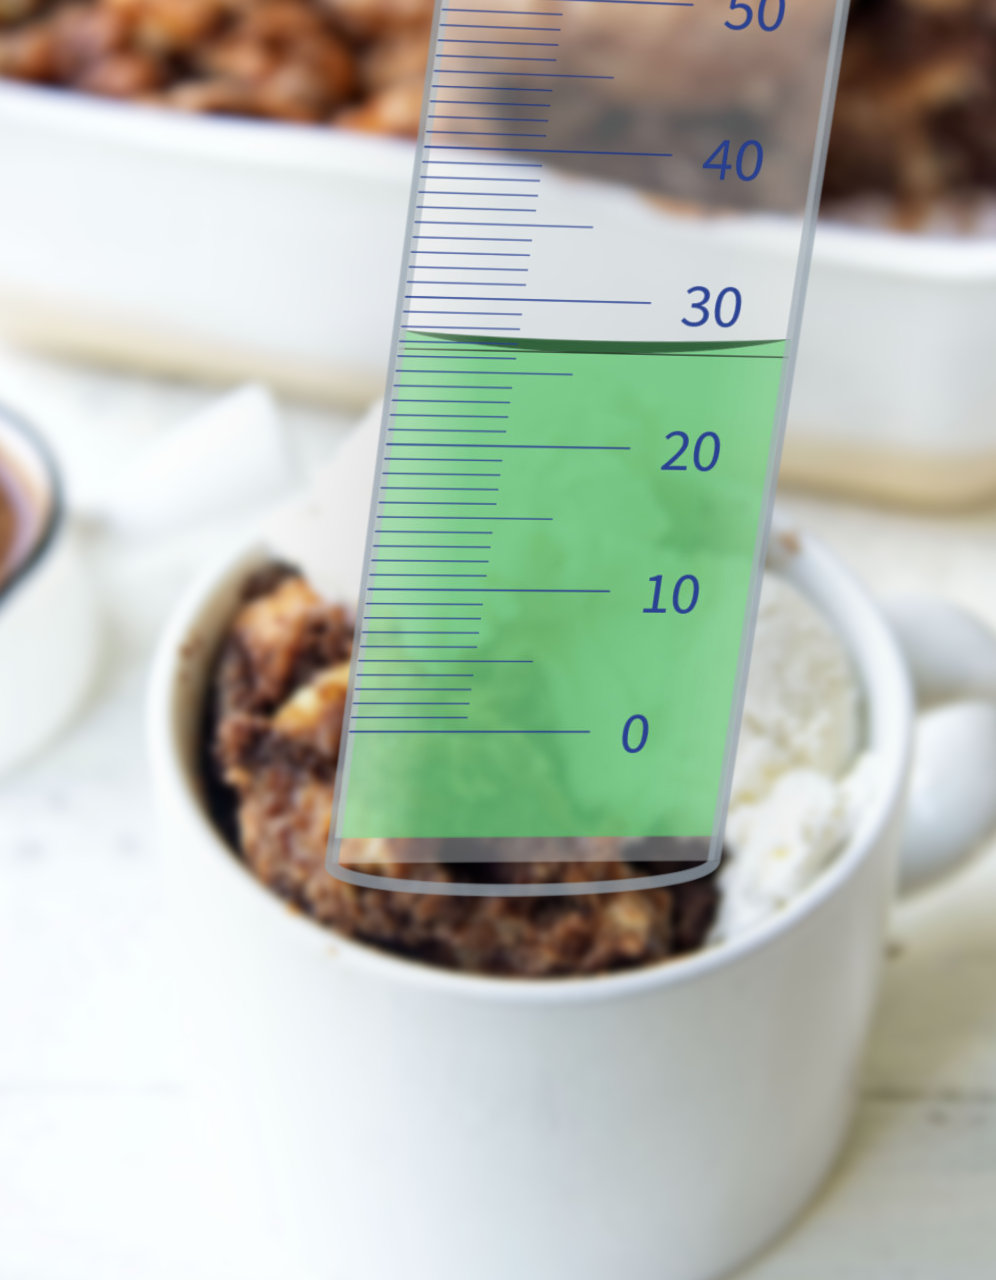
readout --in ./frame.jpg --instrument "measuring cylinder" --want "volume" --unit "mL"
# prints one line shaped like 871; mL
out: 26.5; mL
